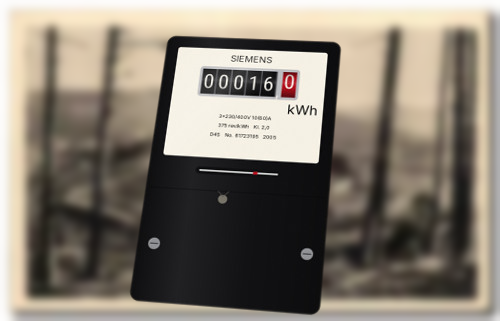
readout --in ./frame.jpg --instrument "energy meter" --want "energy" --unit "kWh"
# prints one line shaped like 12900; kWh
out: 16.0; kWh
